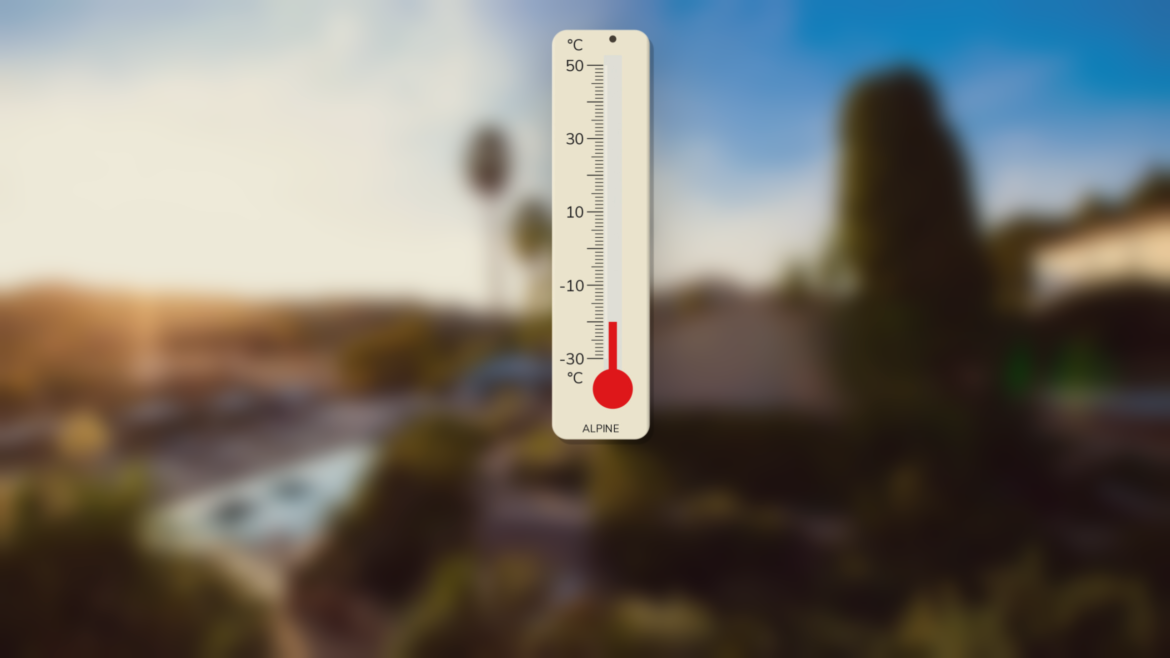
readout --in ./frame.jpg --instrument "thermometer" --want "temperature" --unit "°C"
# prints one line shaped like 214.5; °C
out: -20; °C
